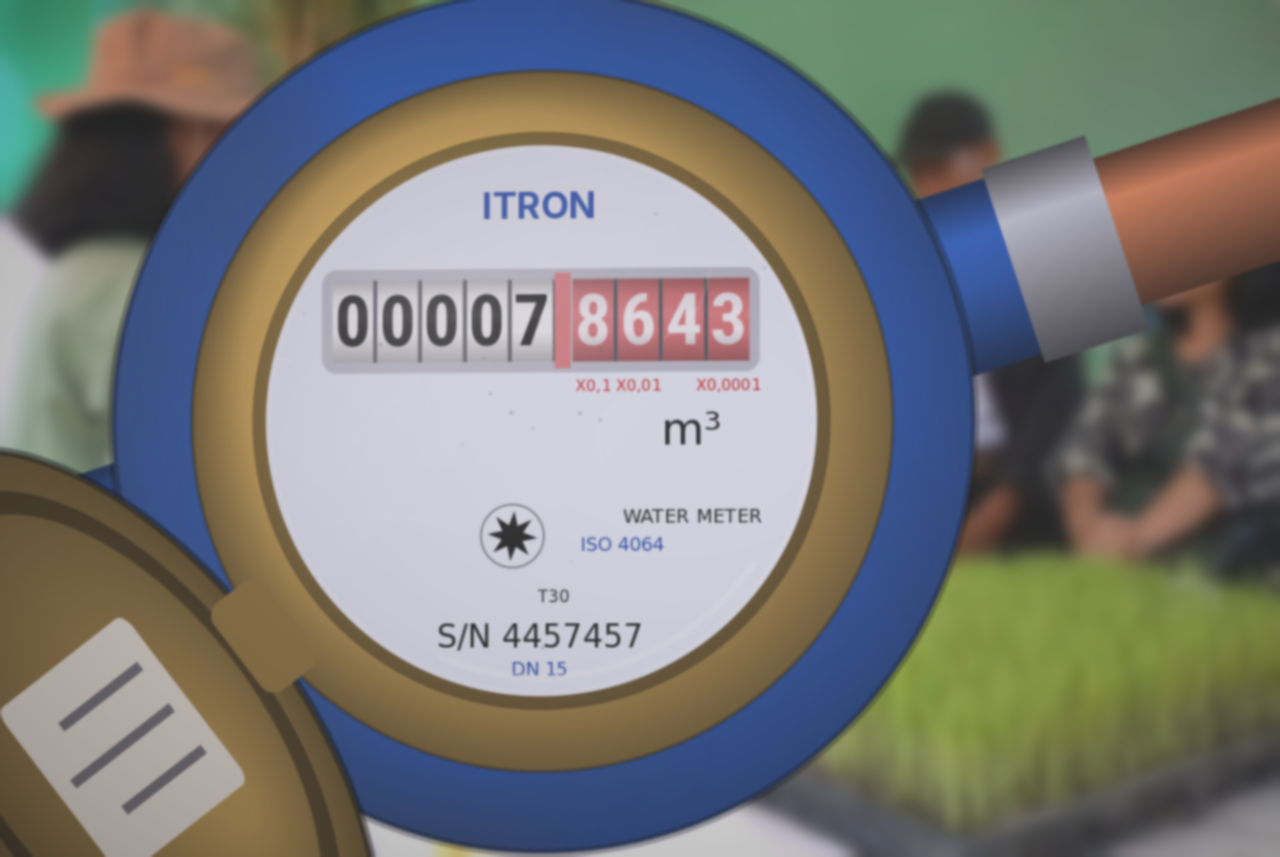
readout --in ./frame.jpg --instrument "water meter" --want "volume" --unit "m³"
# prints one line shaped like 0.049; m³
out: 7.8643; m³
